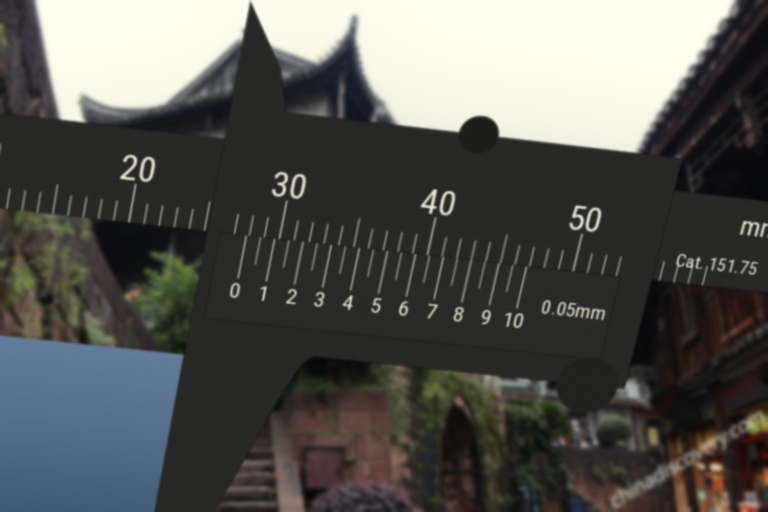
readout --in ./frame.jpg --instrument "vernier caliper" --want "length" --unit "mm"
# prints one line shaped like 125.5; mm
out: 27.8; mm
